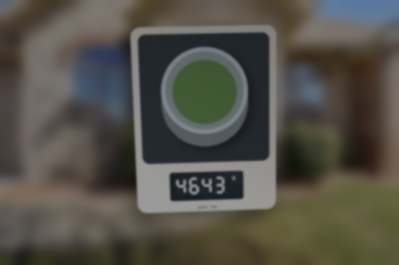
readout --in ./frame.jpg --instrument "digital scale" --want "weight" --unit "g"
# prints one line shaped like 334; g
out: 4643; g
